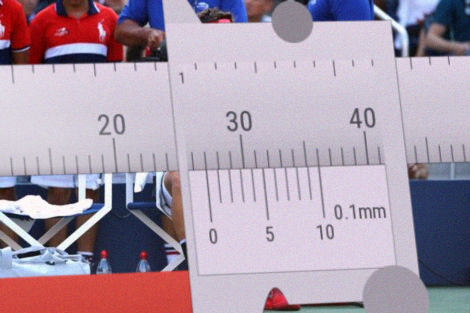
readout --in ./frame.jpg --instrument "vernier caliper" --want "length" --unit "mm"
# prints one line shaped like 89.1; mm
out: 27.0; mm
